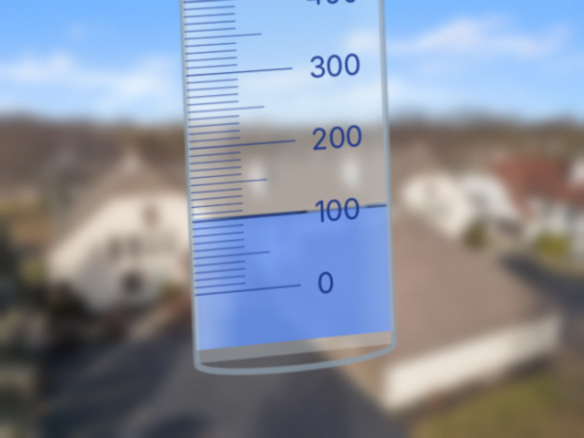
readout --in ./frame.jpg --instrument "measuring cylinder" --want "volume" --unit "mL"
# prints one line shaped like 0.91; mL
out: 100; mL
